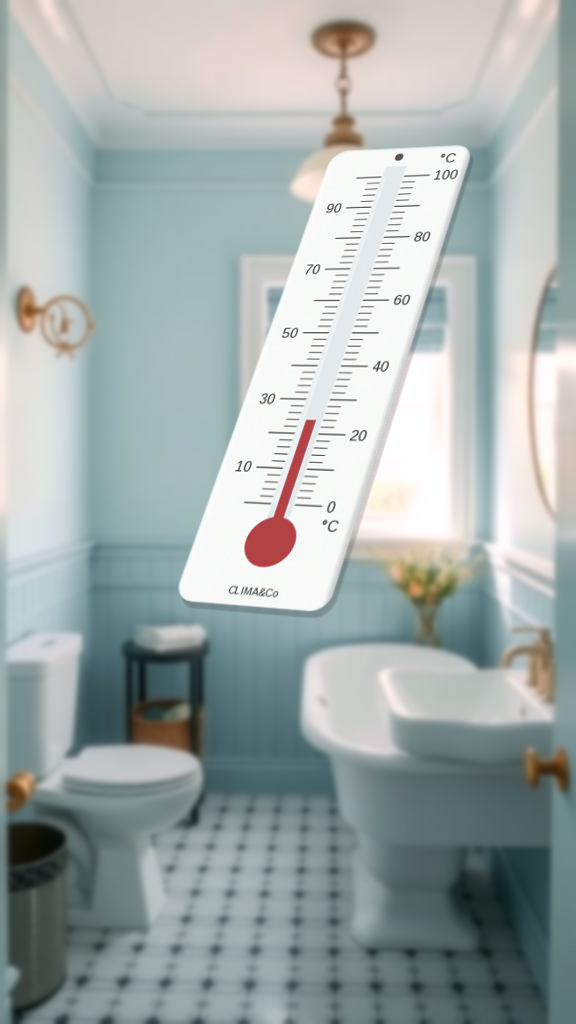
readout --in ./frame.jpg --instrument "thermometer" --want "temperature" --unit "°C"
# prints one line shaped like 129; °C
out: 24; °C
